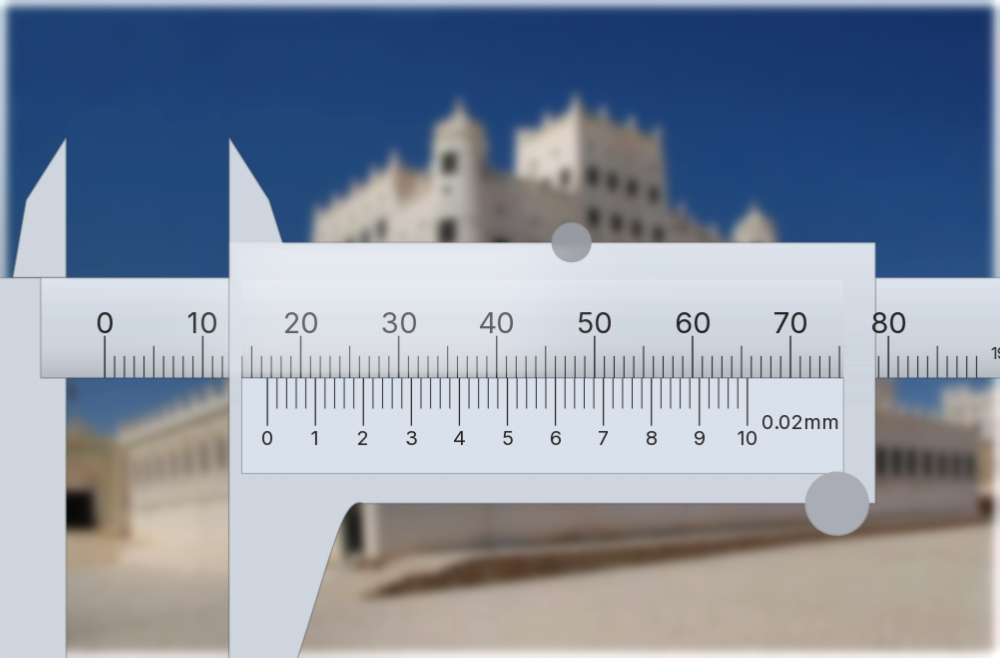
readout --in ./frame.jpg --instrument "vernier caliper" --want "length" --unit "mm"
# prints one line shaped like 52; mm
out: 16.6; mm
